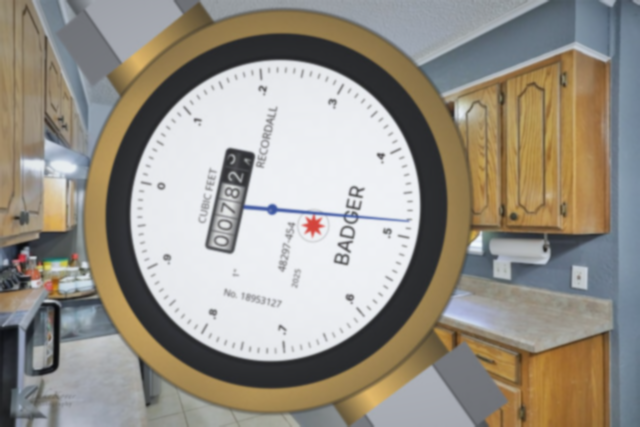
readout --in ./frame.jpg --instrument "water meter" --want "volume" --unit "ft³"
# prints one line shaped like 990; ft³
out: 7823.48; ft³
